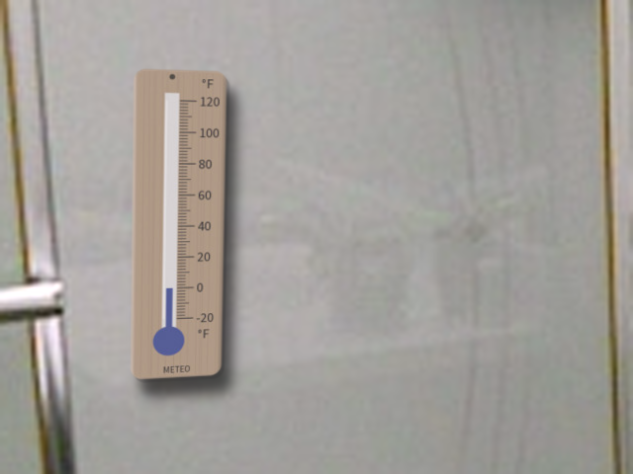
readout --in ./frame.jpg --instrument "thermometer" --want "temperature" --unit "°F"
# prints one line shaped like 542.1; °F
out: 0; °F
